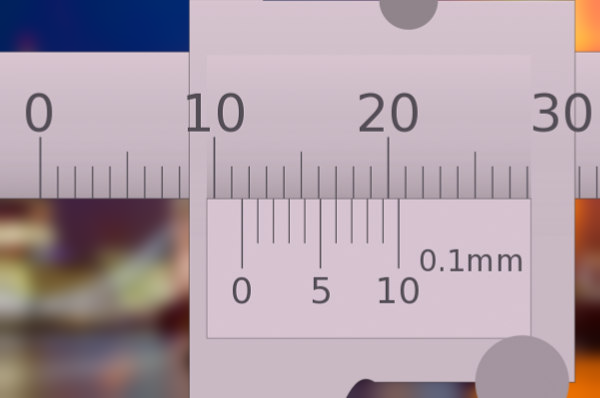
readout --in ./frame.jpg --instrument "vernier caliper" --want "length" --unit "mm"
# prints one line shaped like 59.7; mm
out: 11.6; mm
